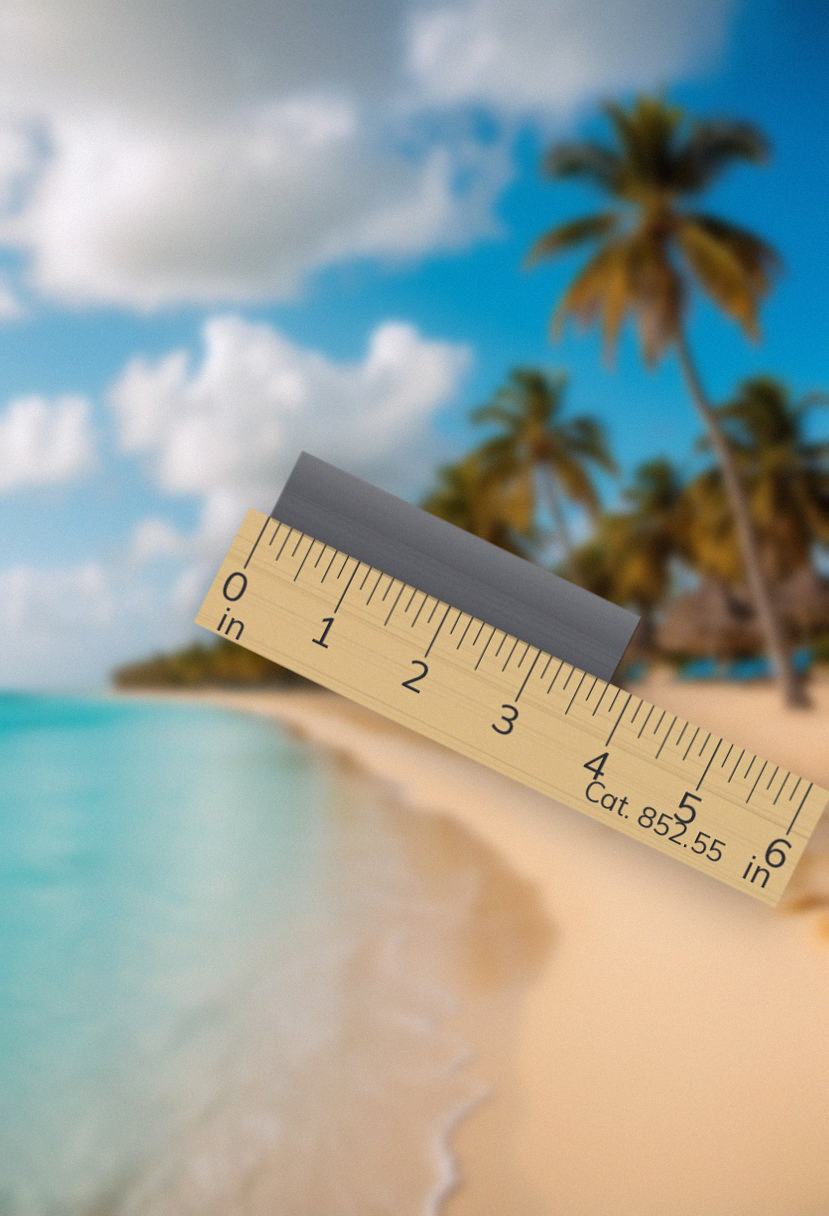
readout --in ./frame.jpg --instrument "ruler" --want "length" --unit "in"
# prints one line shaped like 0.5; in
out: 3.75; in
